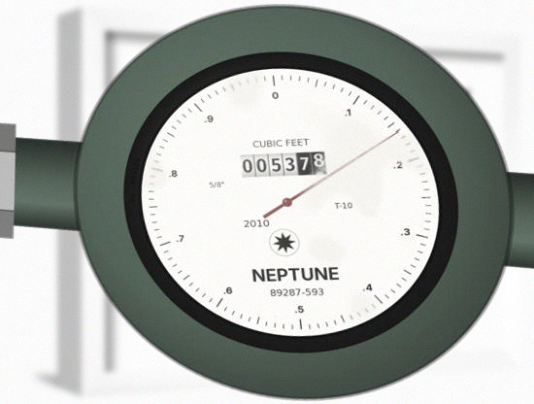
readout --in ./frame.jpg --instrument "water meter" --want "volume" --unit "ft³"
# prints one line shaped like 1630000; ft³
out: 5378.16; ft³
